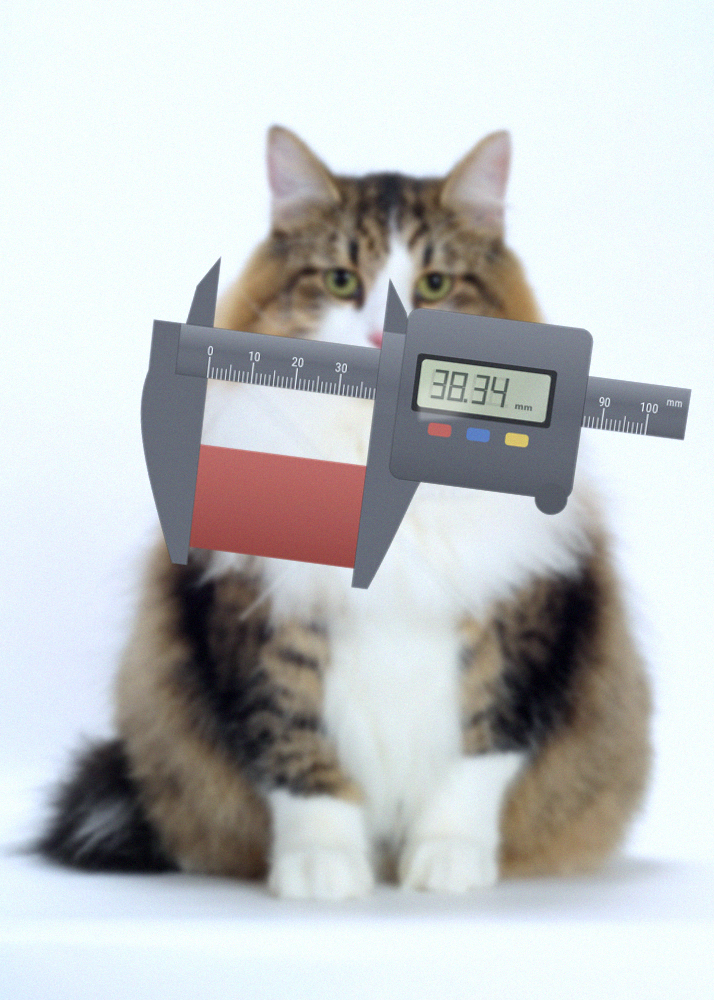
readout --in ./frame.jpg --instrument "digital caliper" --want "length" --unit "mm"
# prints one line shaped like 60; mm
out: 38.34; mm
